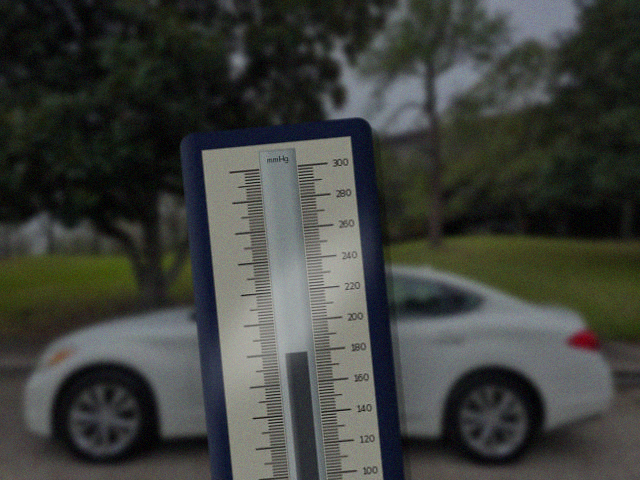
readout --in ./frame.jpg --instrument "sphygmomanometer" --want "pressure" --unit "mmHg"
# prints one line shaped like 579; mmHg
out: 180; mmHg
